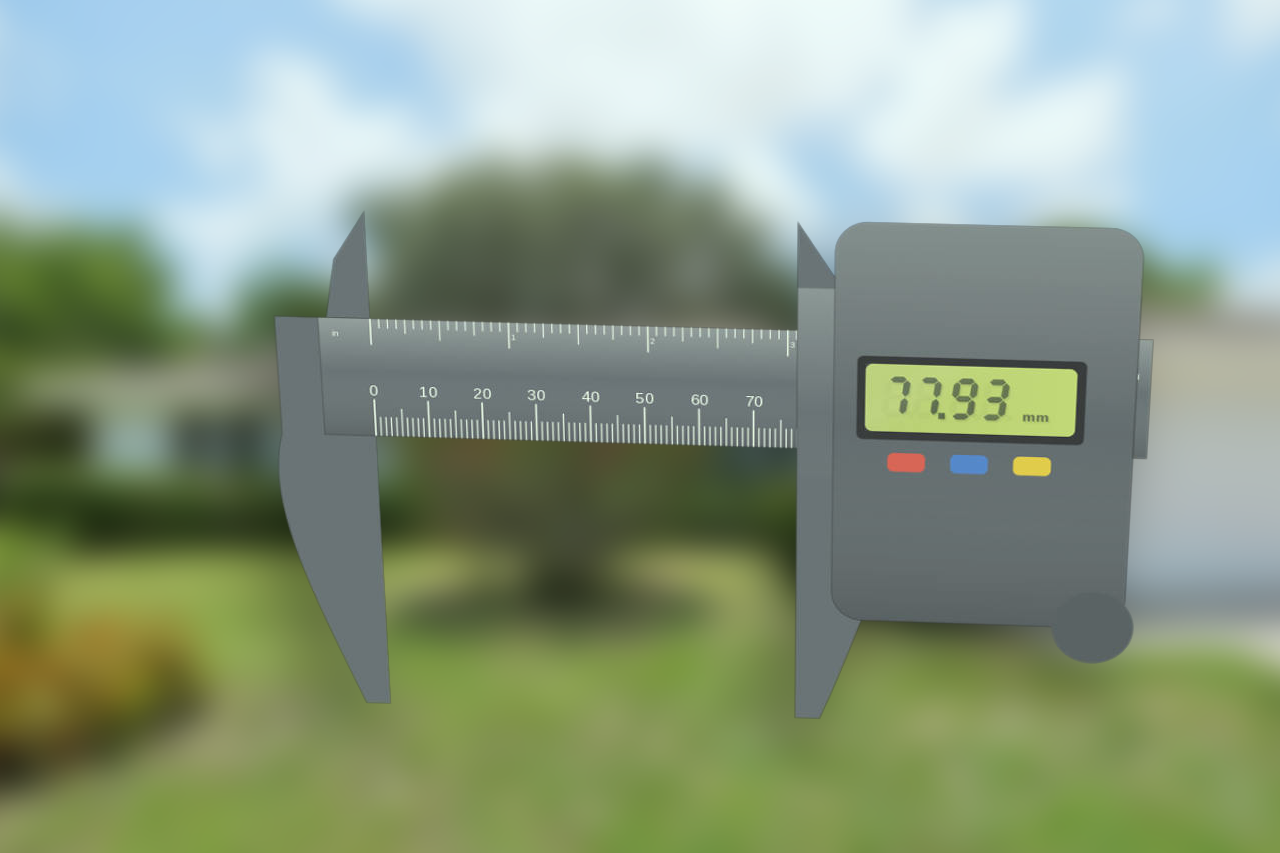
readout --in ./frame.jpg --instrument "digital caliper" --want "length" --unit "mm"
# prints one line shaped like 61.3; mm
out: 77.93; mm
